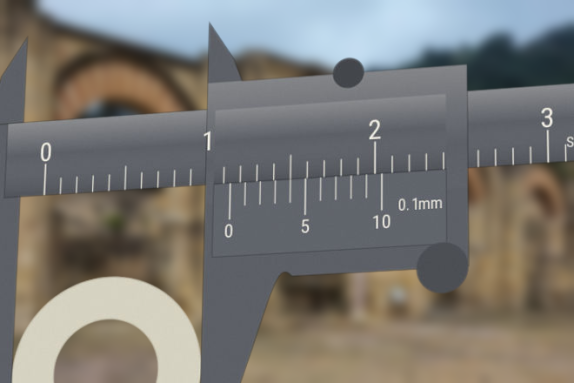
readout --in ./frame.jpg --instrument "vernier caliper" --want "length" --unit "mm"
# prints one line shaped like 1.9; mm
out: 11.4; mm
